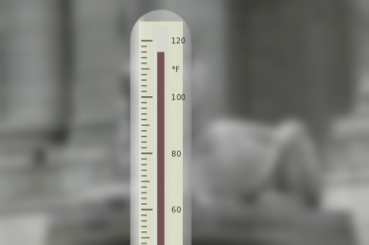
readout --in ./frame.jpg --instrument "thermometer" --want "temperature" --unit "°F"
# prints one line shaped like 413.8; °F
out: 116; °F
